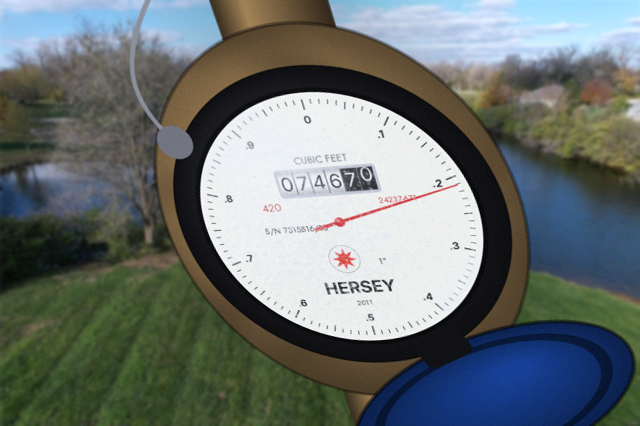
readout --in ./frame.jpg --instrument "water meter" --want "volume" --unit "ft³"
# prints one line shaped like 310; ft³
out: 74670.21; ft³
